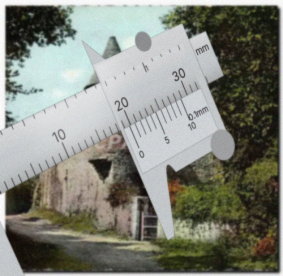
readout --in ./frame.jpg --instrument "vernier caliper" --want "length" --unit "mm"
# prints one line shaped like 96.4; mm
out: 19.8; mm
